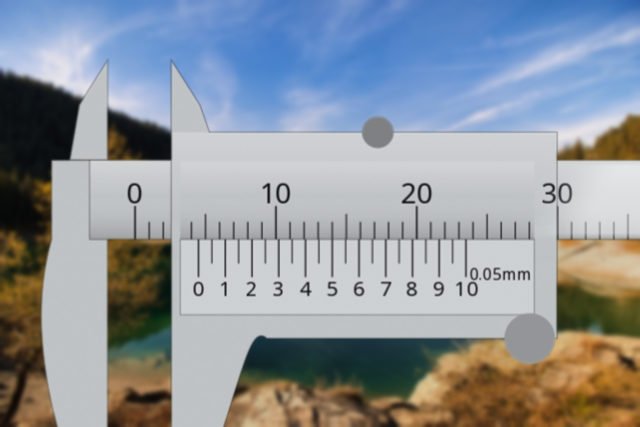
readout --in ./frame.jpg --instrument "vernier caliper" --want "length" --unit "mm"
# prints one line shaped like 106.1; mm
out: 4.5; mm
